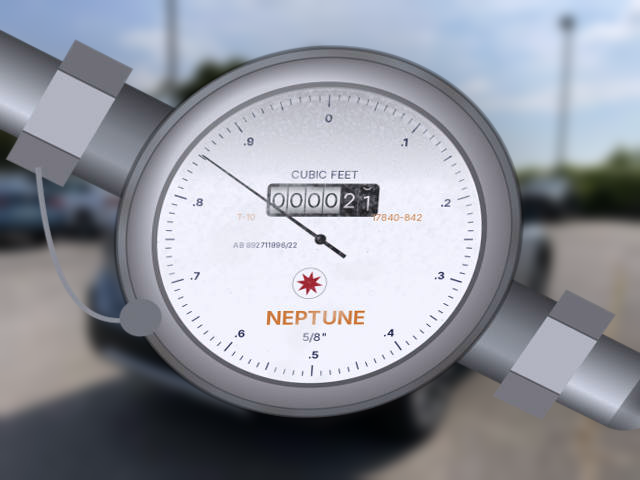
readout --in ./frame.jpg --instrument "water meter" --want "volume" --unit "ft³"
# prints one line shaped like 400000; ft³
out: 20.85; ft³
